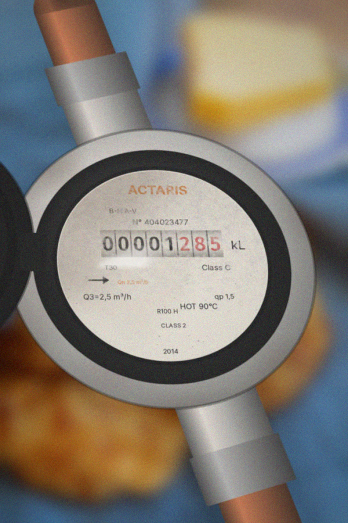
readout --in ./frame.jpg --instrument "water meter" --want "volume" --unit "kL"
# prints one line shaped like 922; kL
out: 1.285; kL
